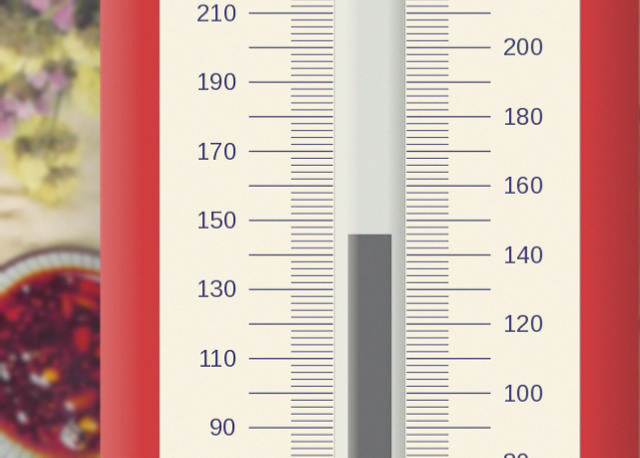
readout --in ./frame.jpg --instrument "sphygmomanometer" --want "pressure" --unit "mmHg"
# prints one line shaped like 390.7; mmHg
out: 146; mmHg
